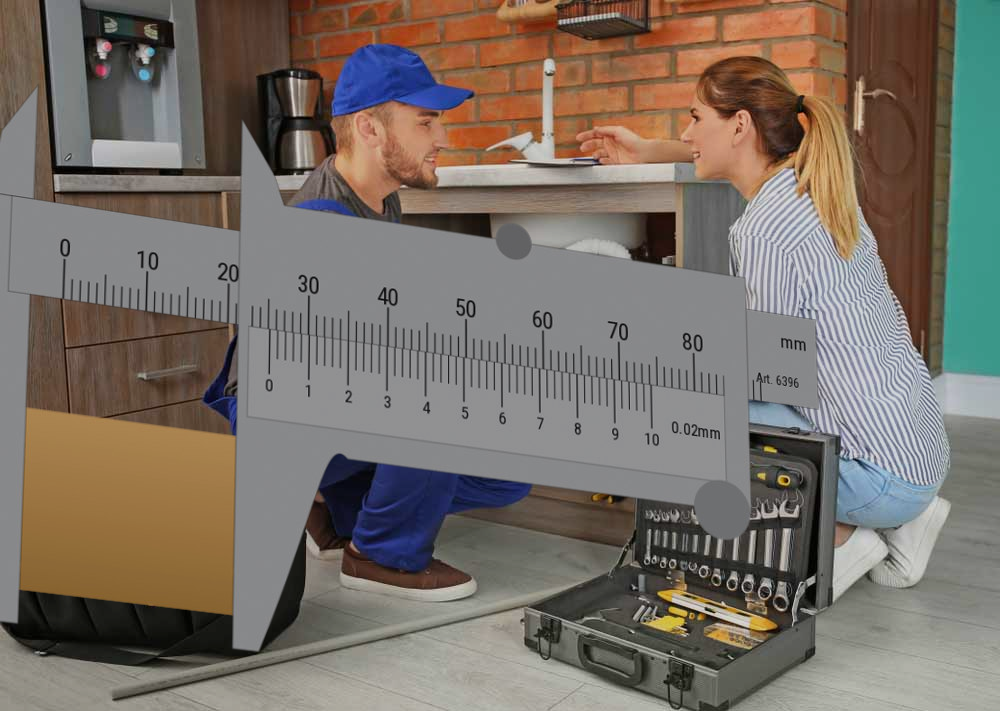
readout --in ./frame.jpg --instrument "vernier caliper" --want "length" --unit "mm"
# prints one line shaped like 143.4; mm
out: 25.2; mm
